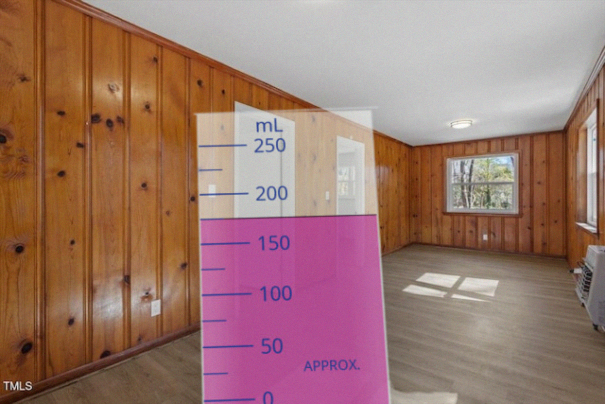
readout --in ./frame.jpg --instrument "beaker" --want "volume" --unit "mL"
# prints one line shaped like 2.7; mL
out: 175; mL
